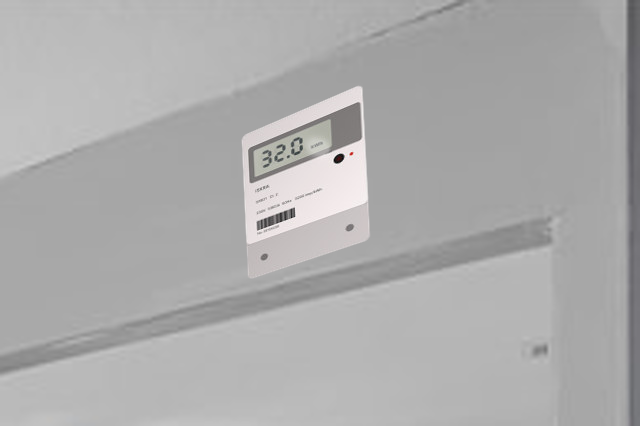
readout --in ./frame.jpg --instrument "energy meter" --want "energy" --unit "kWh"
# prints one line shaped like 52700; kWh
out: 32.0; kWh
